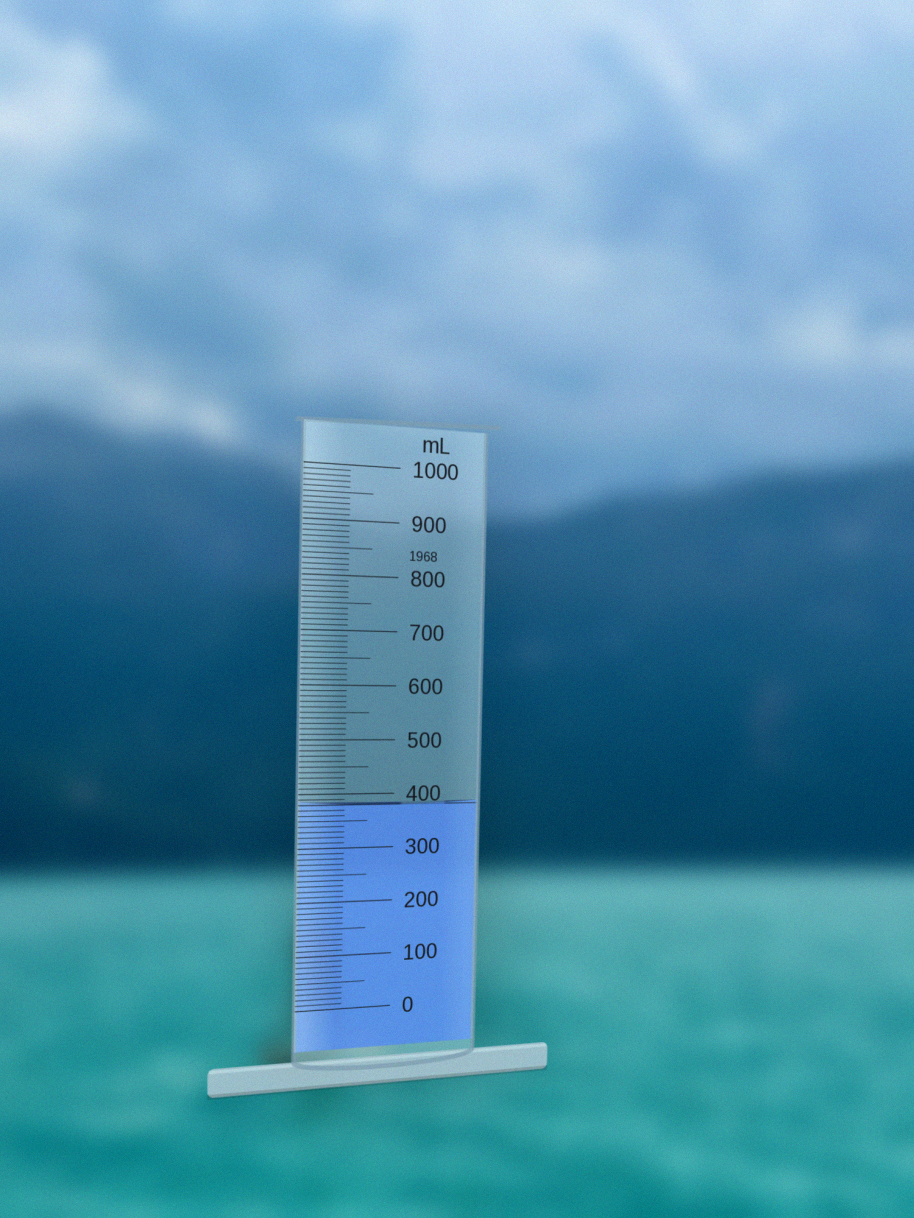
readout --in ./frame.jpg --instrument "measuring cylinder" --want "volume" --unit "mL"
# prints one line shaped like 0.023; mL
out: 380; mL
